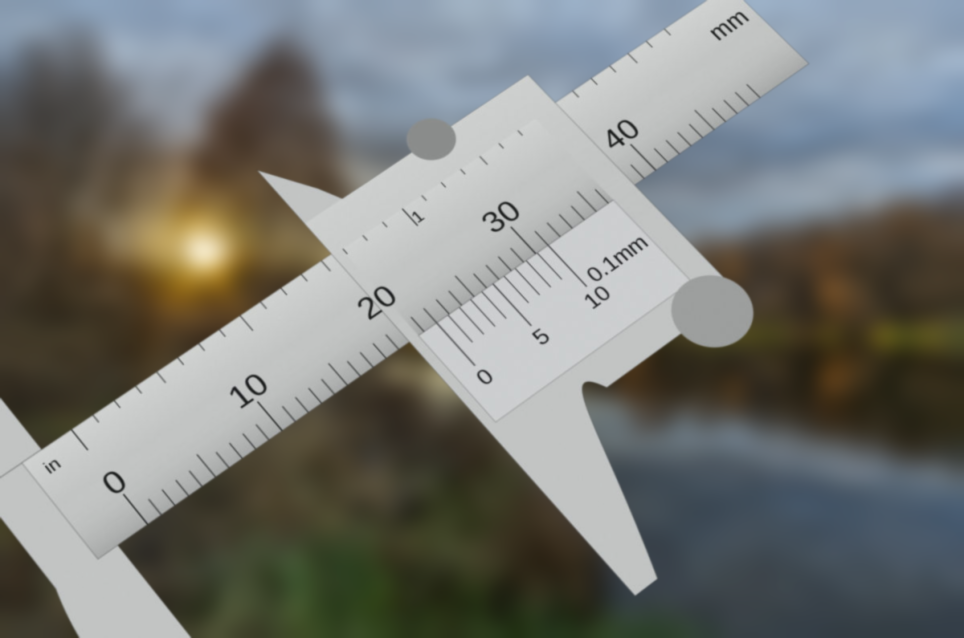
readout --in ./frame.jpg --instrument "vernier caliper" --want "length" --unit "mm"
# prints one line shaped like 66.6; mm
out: 22.0; mm
